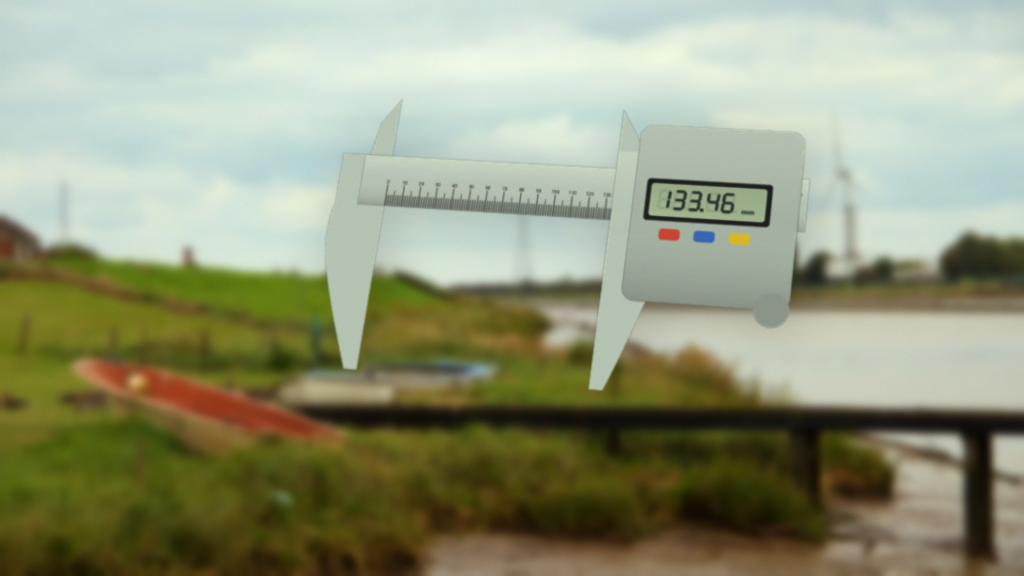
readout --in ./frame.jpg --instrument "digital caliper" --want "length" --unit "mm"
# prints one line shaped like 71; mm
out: 133.46; mm
